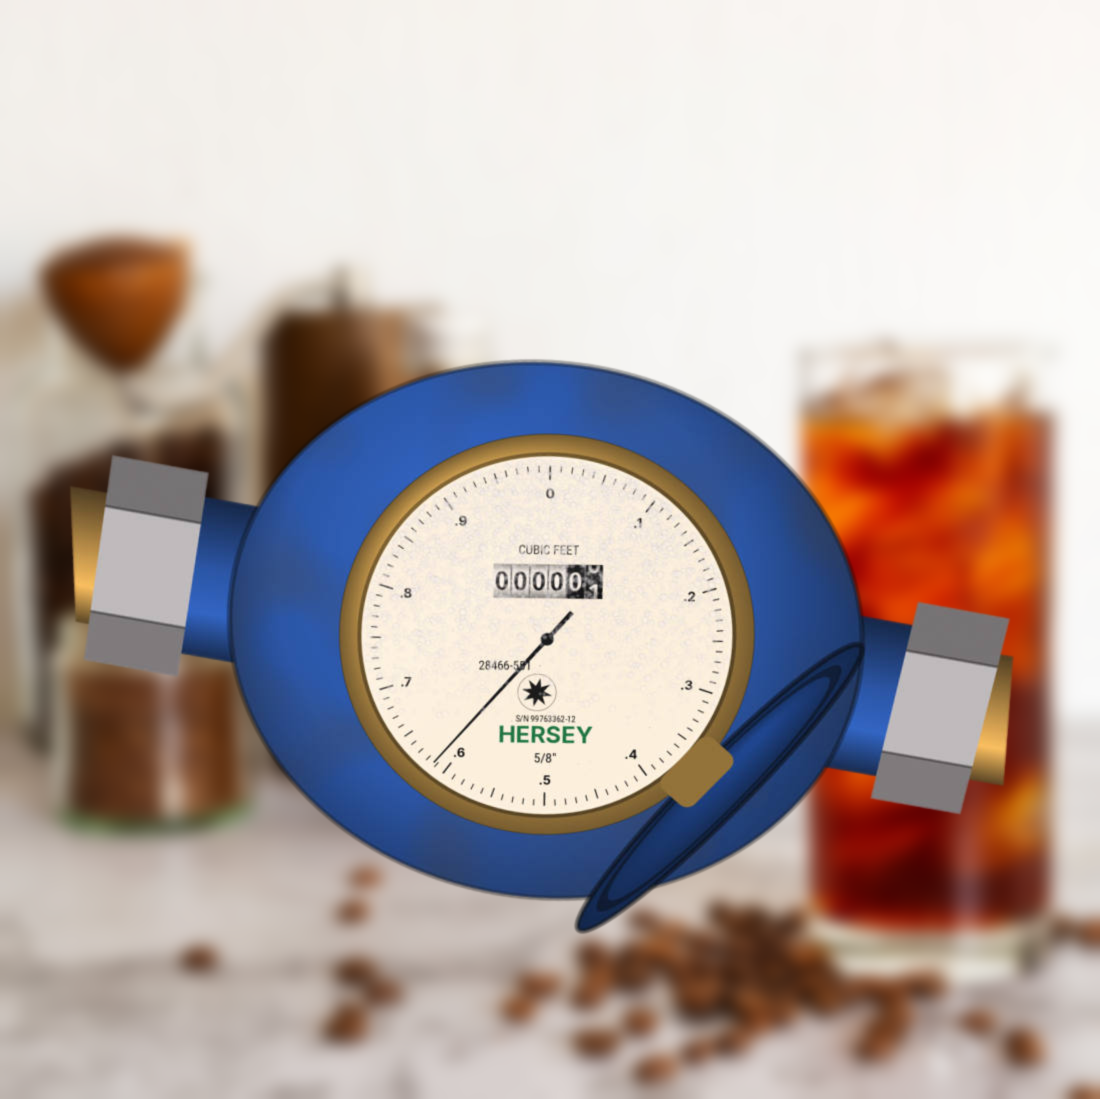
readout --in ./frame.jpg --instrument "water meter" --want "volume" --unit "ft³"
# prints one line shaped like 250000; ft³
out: 0.61; ft³
